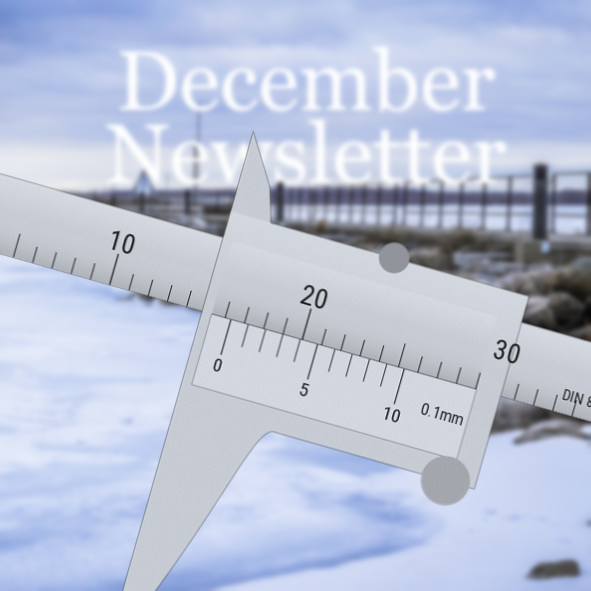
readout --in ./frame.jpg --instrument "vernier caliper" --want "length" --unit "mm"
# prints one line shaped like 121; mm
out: 16.3; mm
